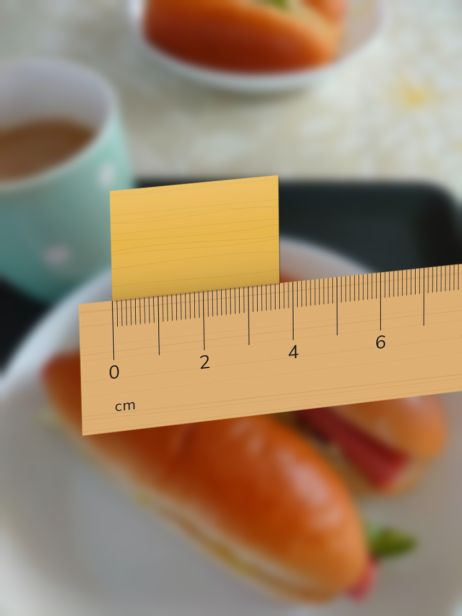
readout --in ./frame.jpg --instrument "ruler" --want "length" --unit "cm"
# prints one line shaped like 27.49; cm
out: 3.7; cm
